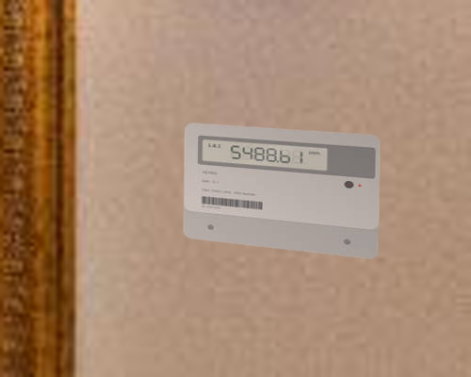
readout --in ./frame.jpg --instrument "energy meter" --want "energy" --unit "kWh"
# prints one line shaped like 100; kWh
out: 5488.61; kWh
